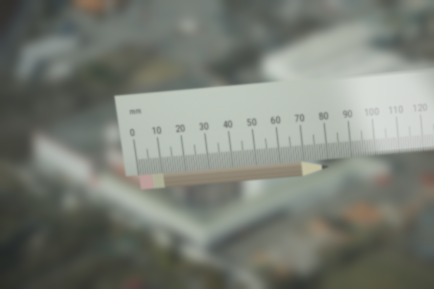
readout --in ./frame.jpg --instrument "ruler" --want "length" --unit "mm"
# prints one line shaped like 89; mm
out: 80; mm
